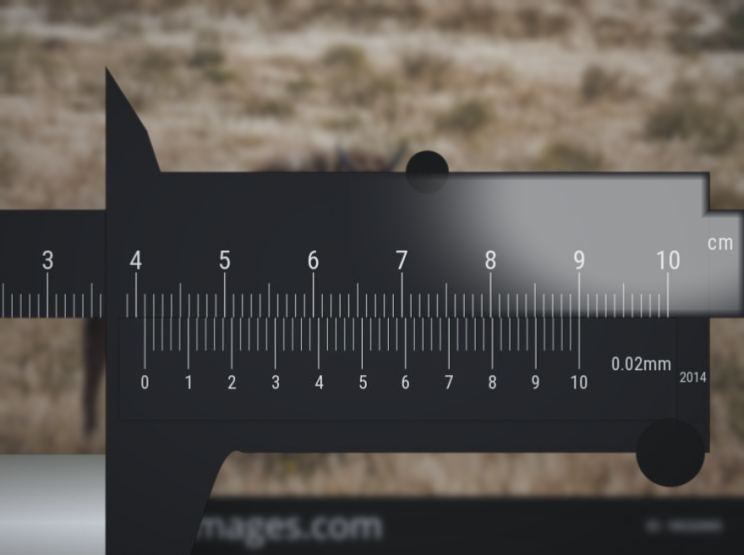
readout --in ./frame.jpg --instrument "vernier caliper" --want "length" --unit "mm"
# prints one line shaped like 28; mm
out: 41.0; mm
